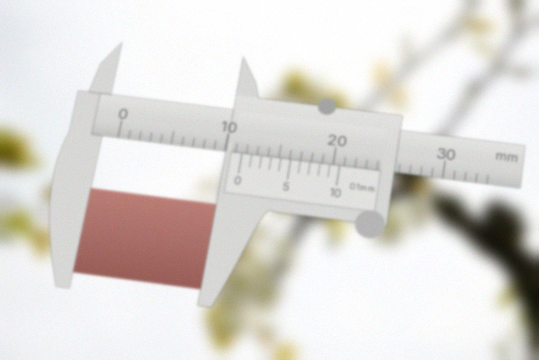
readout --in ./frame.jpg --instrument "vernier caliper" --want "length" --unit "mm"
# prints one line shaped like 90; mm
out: 11.6; mm
